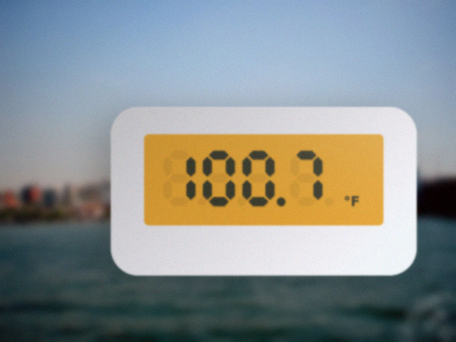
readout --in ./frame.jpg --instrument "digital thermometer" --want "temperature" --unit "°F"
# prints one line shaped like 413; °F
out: 100.7; °F
